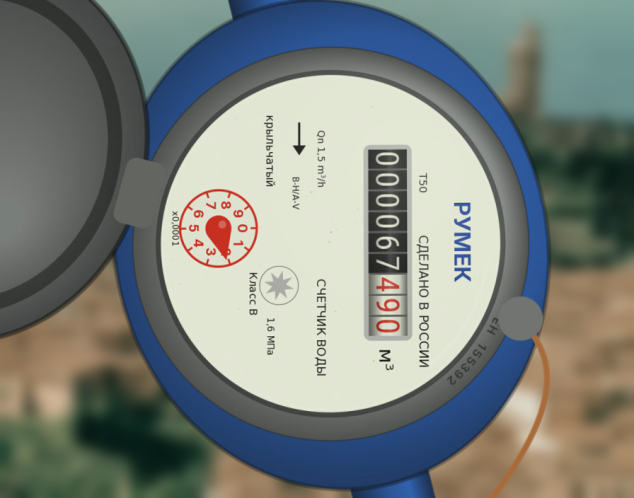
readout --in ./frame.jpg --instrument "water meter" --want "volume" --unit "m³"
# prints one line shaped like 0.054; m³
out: 67.4902; m³
